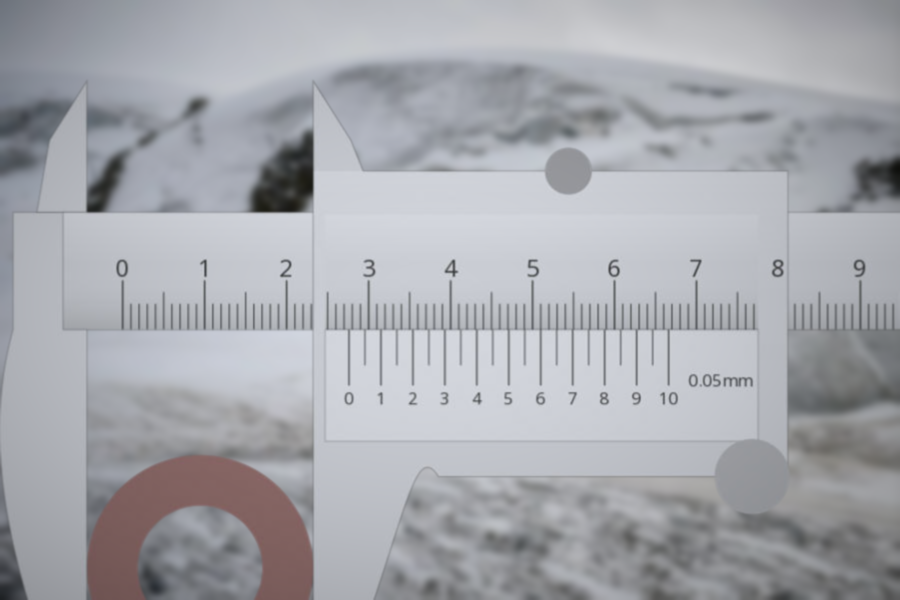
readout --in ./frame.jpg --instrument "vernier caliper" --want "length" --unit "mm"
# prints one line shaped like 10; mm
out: 27.6; mm
